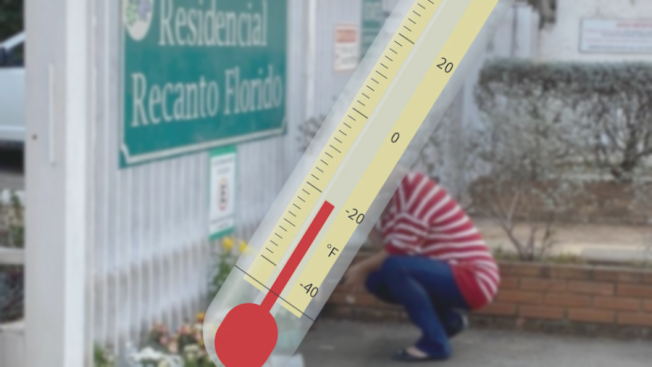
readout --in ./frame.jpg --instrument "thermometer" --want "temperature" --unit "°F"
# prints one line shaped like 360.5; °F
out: -21; °F
